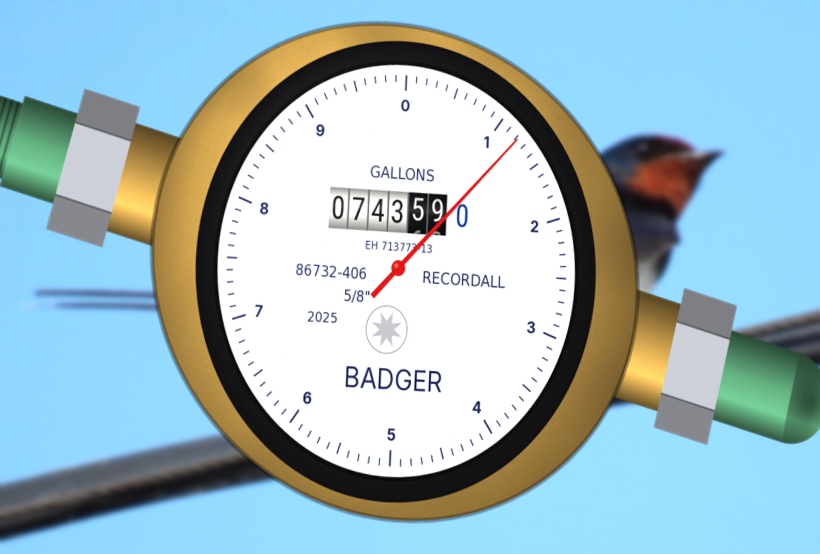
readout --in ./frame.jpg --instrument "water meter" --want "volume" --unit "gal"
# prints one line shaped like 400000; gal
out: 743591.2; gal
